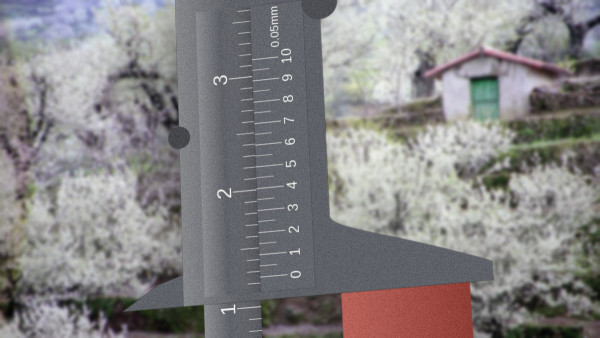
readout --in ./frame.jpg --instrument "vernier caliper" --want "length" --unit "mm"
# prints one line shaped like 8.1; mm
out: 12.5; mm
